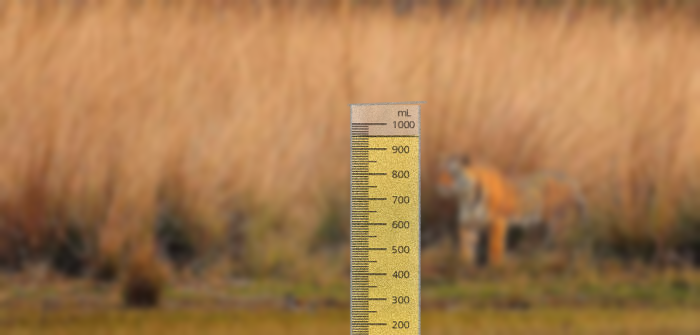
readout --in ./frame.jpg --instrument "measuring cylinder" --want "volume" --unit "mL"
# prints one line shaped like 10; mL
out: 950; mL
